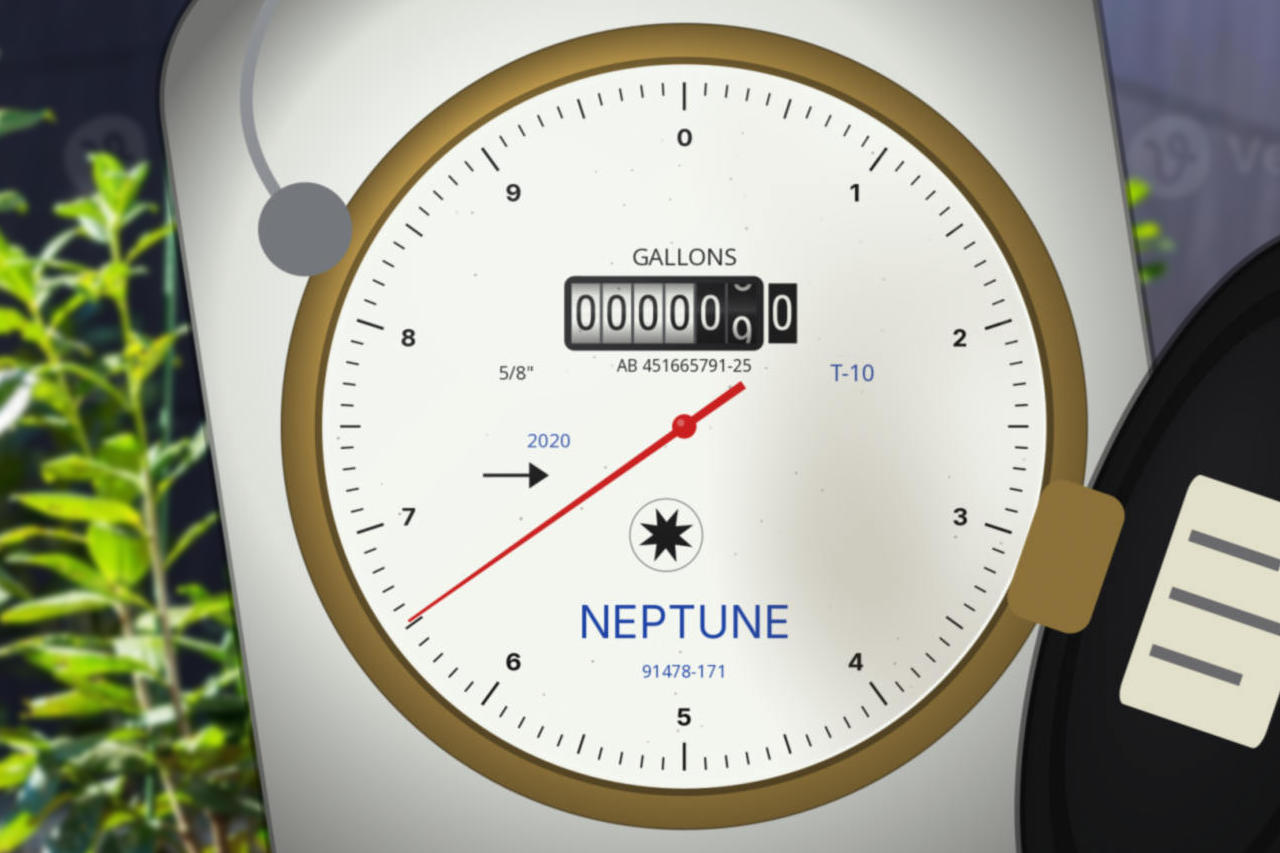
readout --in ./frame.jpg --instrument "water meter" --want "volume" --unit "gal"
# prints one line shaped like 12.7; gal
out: 86.5; gal
